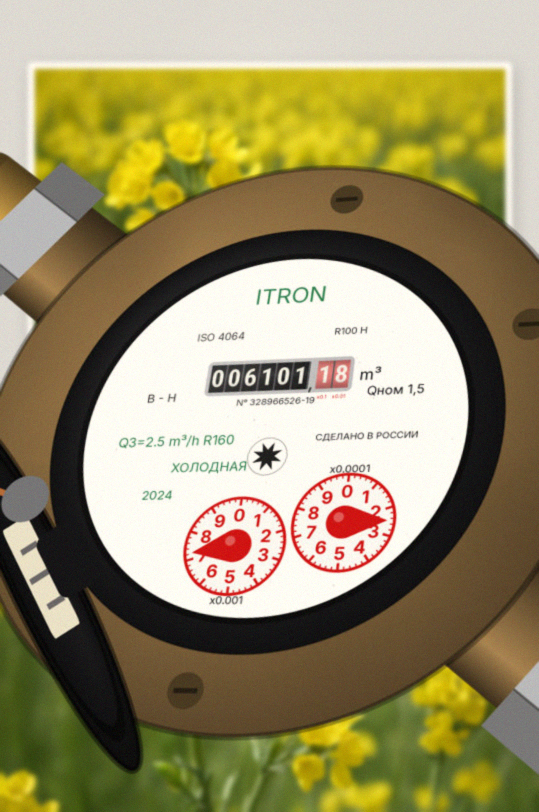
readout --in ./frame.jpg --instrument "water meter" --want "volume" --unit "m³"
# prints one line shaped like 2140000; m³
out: 6101.1872; m³
